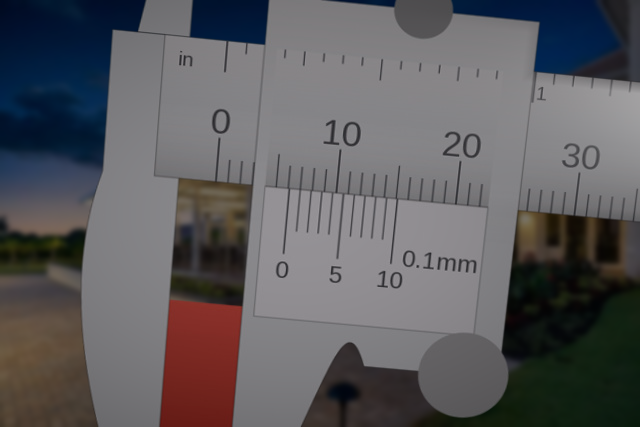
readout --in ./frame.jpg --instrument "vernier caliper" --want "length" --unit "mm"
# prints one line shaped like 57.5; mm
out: 6.1; mm
